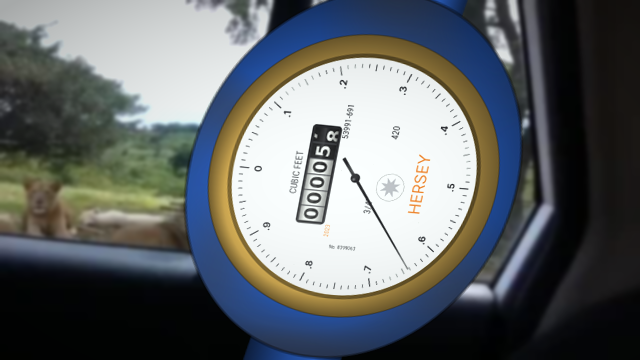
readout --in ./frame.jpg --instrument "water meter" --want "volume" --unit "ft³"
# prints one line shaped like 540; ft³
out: 57.64; ft³
